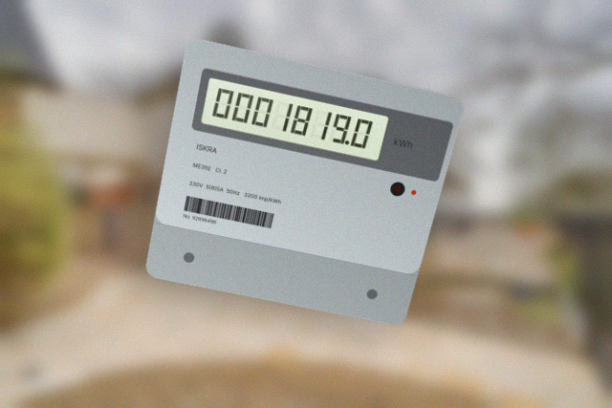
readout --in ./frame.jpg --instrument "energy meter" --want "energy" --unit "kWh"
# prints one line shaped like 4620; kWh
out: 1819.0; kWh
